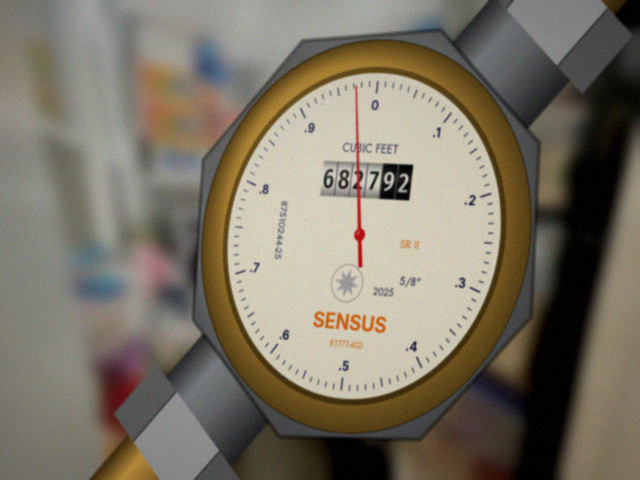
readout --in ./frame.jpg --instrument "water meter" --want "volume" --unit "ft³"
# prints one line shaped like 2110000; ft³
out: 682791.97; ft³
